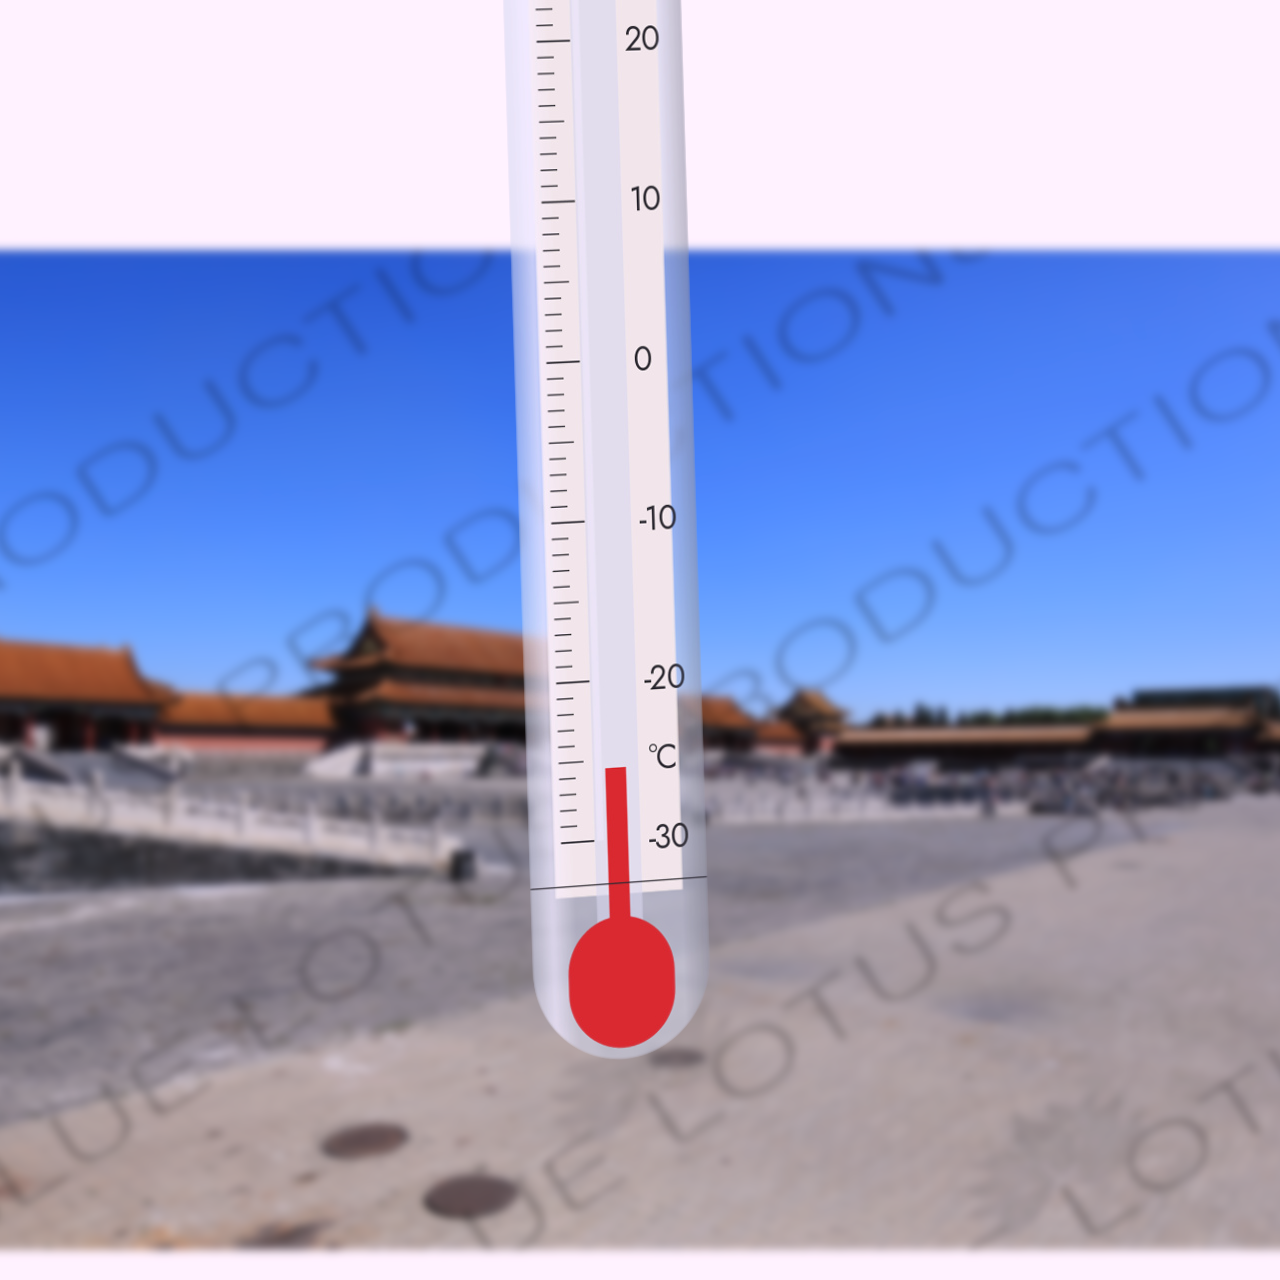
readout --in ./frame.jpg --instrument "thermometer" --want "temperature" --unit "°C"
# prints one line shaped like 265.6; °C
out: -25.5; °C
